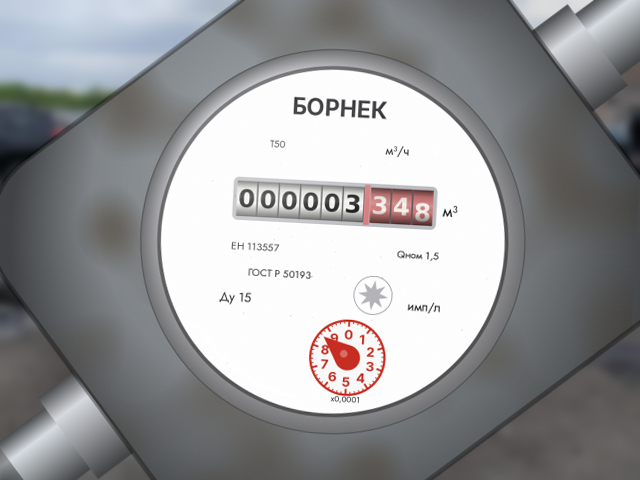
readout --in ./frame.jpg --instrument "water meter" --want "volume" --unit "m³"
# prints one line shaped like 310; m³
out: 3.3478; m³
